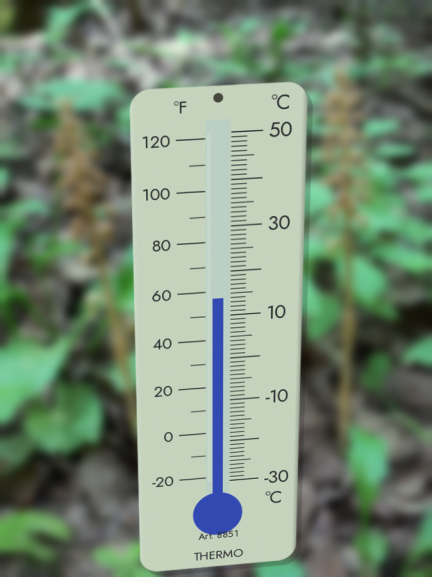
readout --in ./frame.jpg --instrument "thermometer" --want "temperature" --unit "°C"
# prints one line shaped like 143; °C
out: 14; °C
